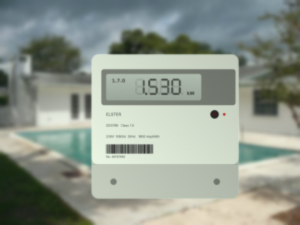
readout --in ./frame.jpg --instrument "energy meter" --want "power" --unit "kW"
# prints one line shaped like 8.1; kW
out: 1.530; kW
